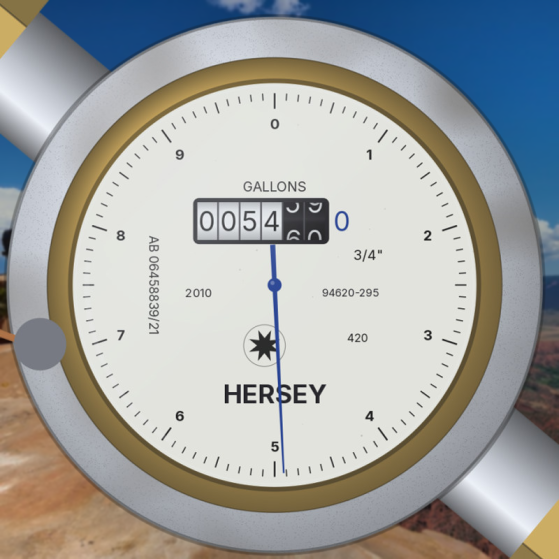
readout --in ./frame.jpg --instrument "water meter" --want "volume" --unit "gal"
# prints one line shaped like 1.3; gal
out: 54594.9; gal
